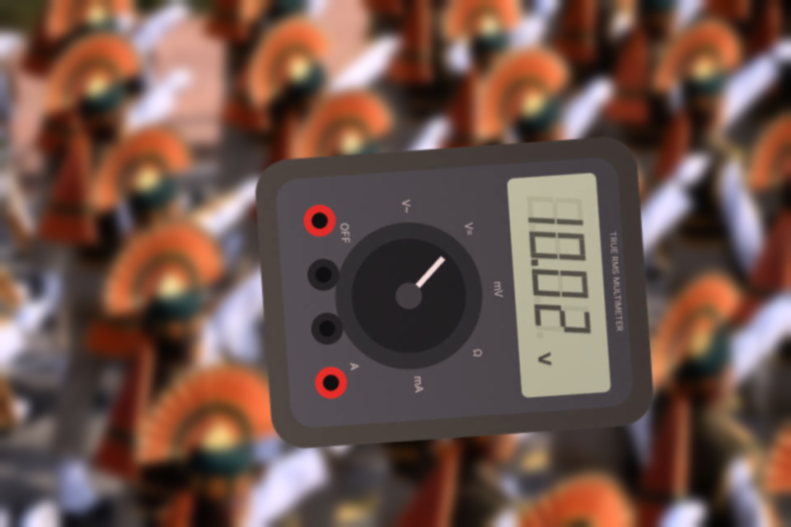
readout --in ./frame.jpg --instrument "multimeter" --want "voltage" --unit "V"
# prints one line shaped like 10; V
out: 10.02; V
